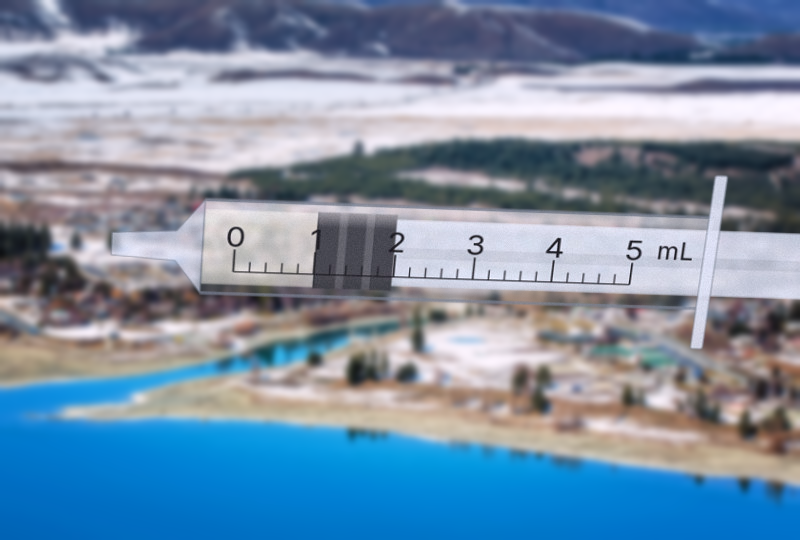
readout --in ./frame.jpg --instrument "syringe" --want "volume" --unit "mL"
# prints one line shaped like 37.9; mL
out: 1; mL
